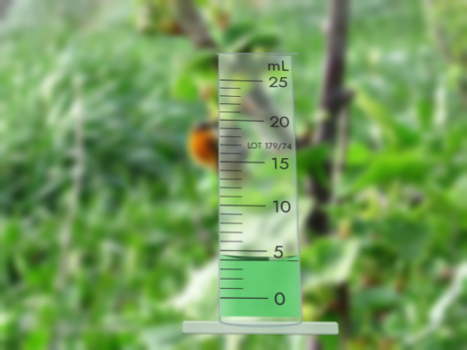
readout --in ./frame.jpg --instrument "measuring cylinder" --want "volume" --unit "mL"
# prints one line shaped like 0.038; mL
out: 4; mL
